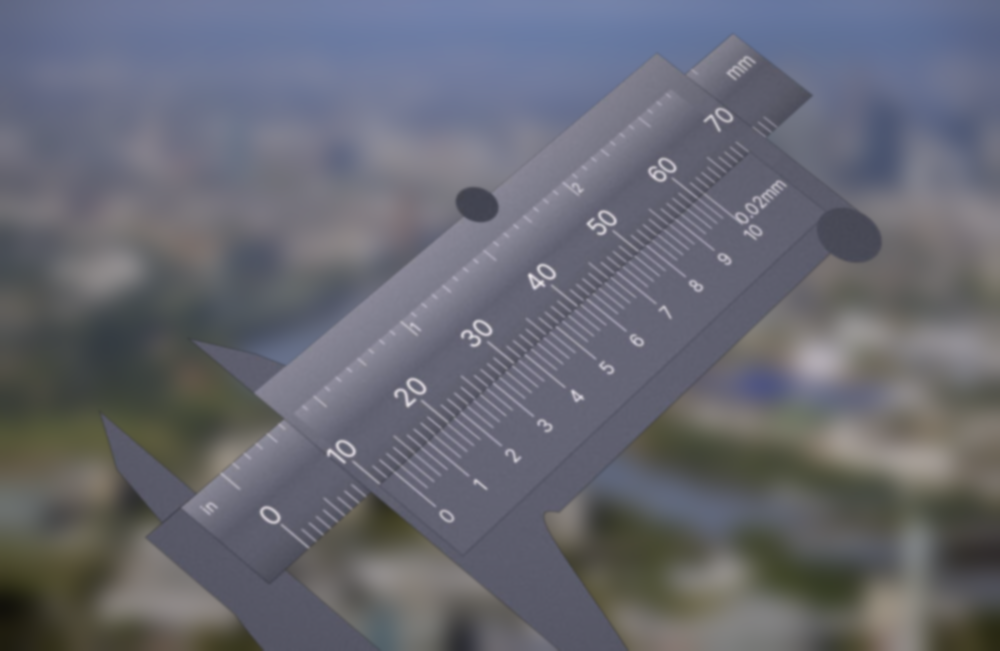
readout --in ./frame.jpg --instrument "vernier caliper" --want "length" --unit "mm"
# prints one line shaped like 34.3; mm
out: 12.0; mm
